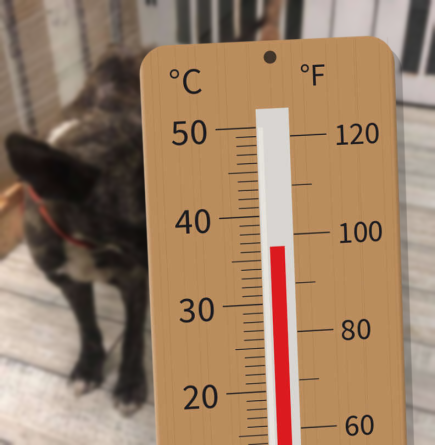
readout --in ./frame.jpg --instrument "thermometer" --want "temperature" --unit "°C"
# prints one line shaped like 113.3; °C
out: 36.5; °C
